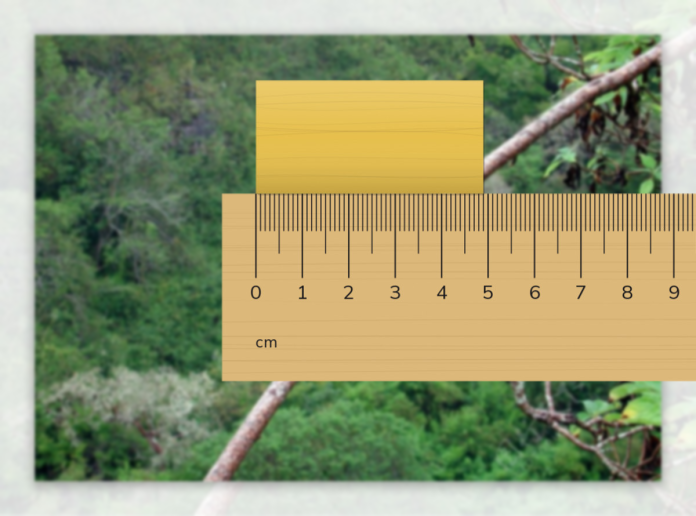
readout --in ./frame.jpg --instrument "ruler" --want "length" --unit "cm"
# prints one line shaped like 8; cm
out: 4.9; cm
